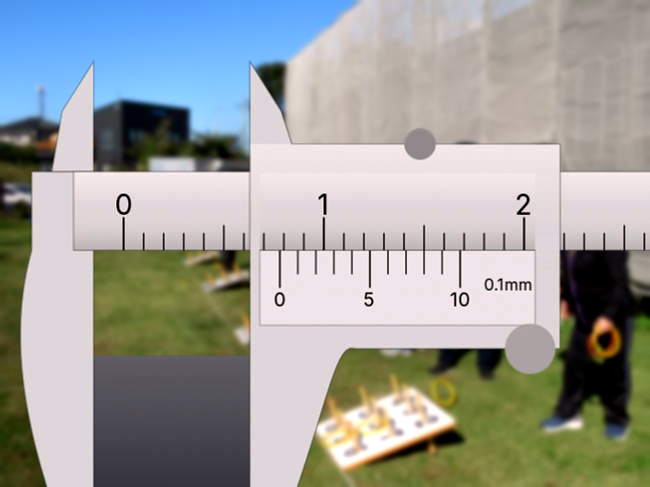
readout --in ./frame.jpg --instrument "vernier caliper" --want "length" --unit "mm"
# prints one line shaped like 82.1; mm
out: 7.8; mm
